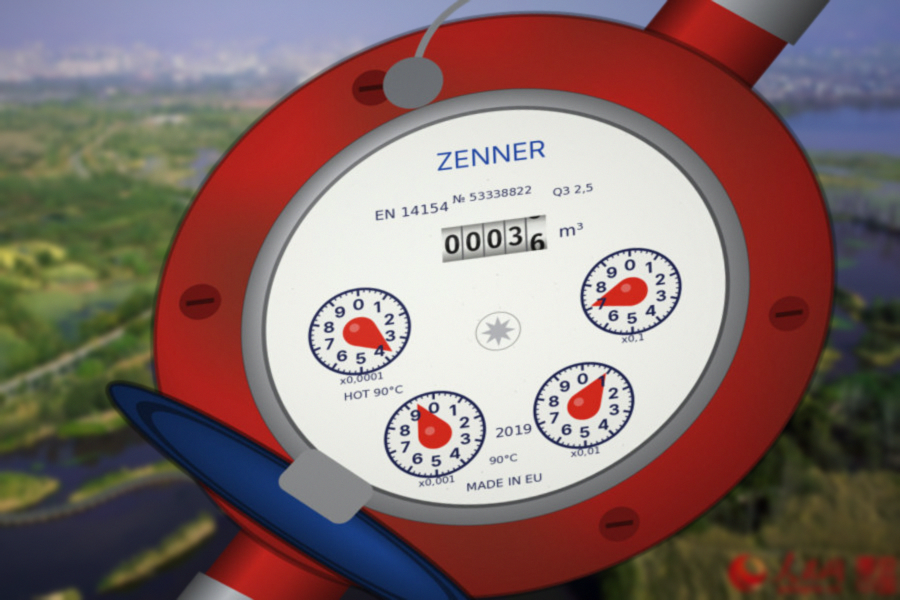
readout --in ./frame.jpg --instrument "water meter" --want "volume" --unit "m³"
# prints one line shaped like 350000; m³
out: 35.7093; m³
